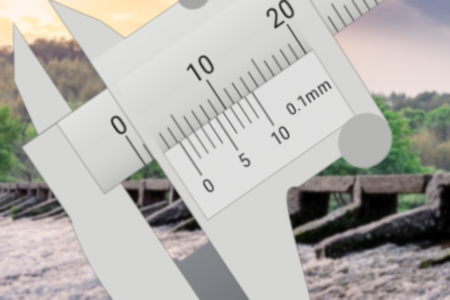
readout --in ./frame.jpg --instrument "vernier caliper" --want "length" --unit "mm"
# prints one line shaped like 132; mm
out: 4.2; mm
